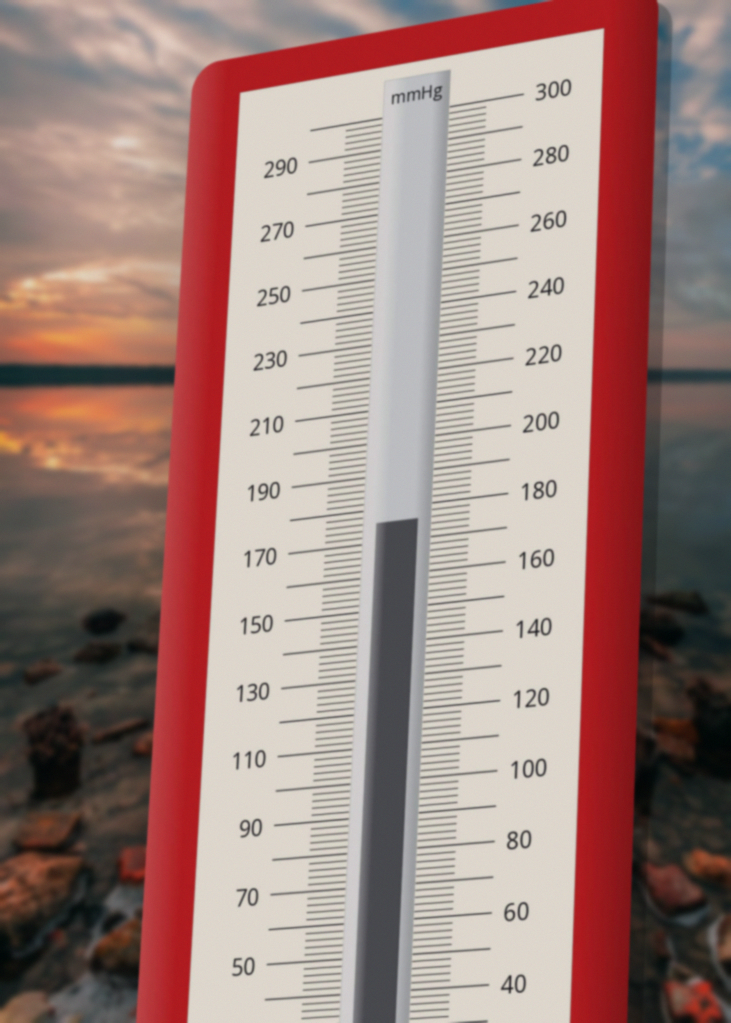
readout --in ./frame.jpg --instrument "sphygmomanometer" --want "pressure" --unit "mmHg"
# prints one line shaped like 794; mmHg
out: 176; mmHg
